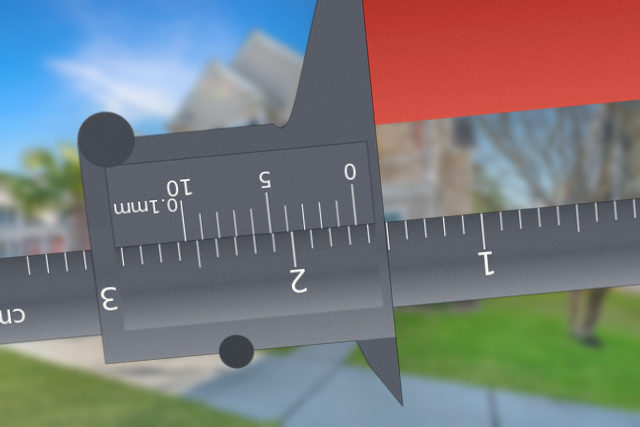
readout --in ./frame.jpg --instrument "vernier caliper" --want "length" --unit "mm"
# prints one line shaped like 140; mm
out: 16.6; mm
